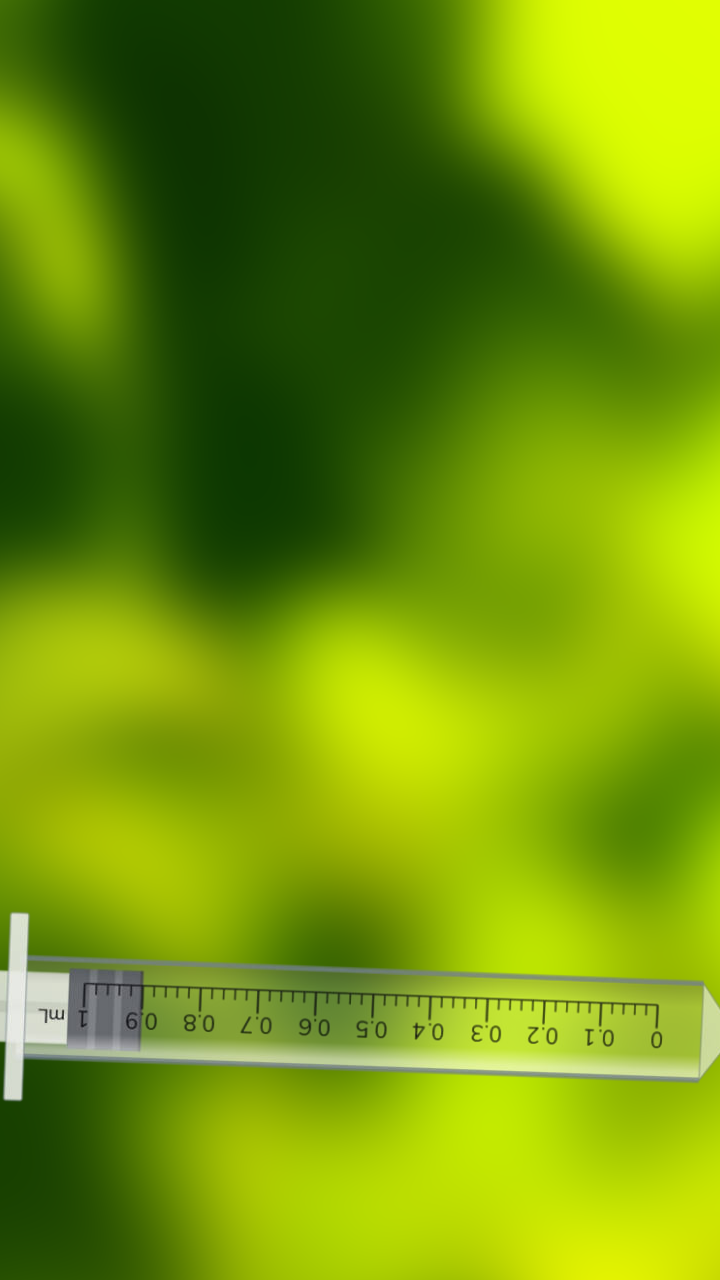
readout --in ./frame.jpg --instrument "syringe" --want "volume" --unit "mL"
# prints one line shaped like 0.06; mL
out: 0.9; mL
